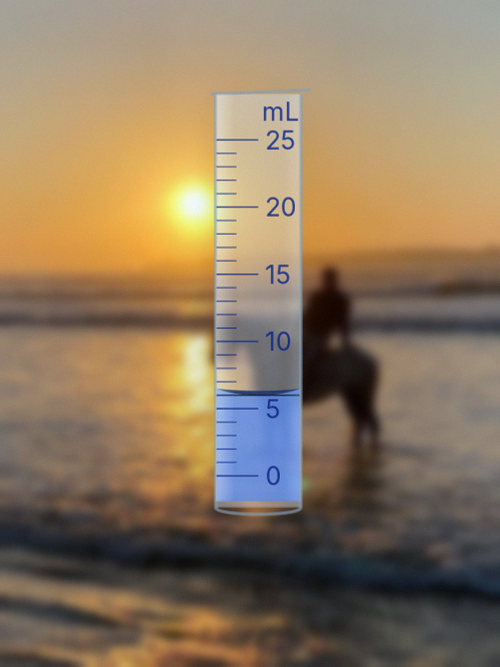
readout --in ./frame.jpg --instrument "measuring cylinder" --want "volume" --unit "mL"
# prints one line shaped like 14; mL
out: 6; mL
